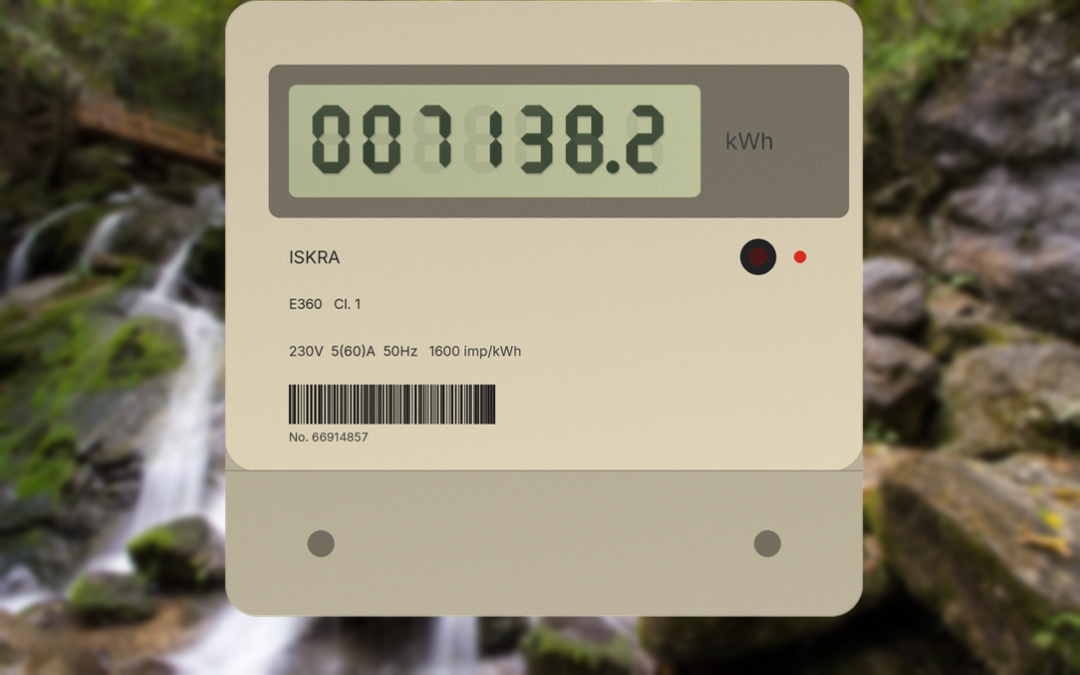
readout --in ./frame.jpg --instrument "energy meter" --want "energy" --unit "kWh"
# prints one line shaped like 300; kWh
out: 7138.2; kWh
